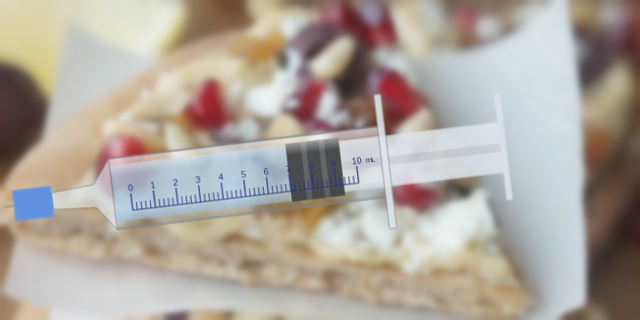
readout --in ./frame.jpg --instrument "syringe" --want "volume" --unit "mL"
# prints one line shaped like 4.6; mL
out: 7; mL
